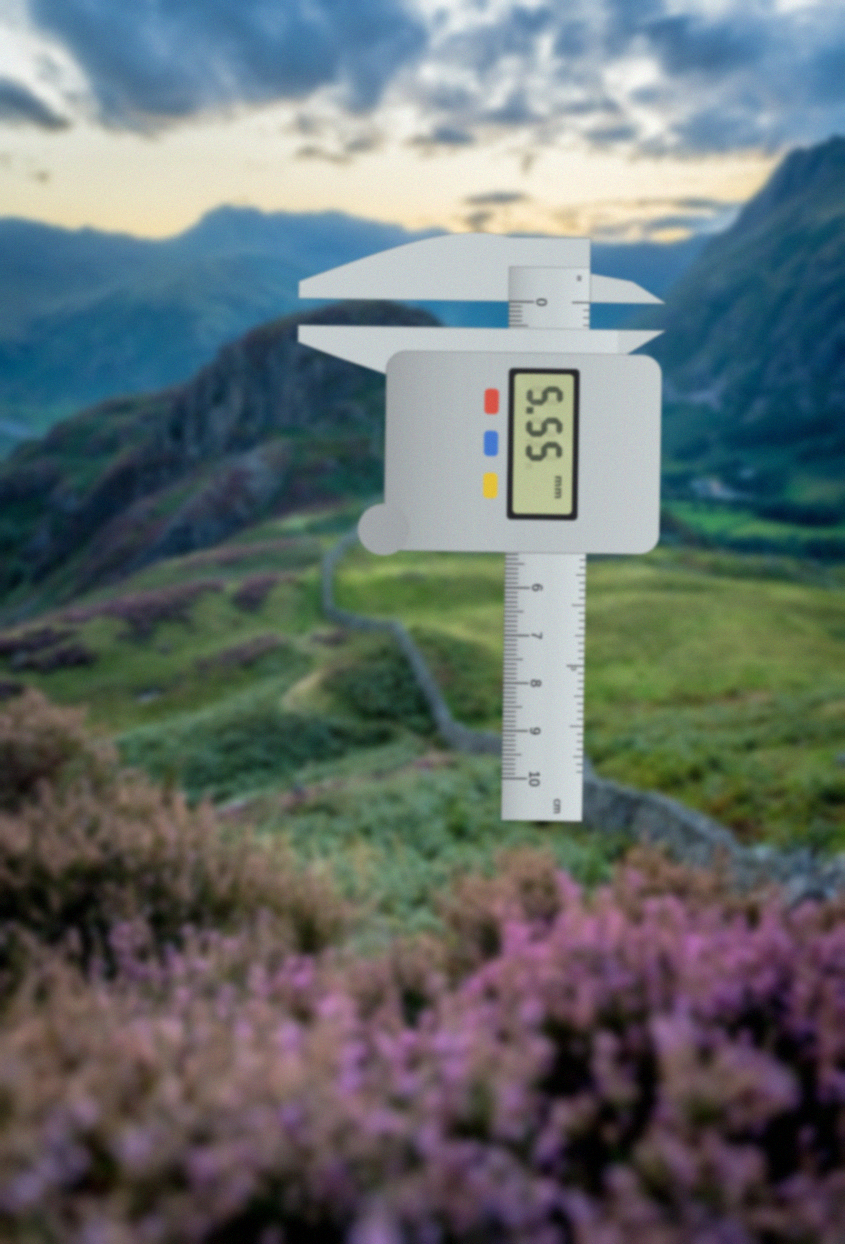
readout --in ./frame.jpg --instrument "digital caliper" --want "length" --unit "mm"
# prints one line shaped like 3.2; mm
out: 5.55; mm
